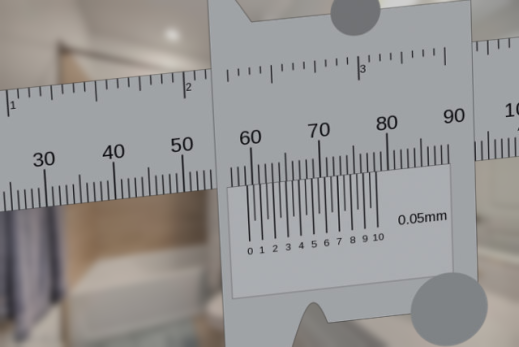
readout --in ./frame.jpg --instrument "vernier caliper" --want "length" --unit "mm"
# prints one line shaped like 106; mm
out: 59.2; mm
